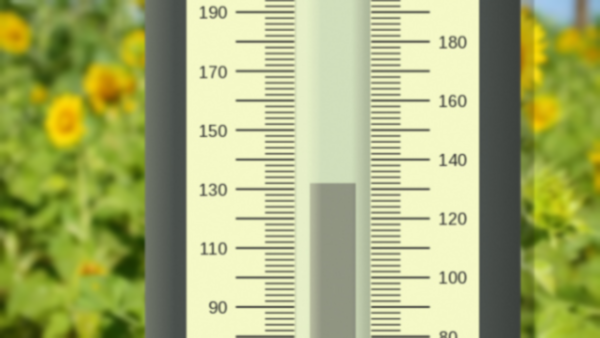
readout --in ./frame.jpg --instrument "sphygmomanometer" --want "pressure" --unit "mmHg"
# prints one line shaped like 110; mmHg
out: 132; mmHg
